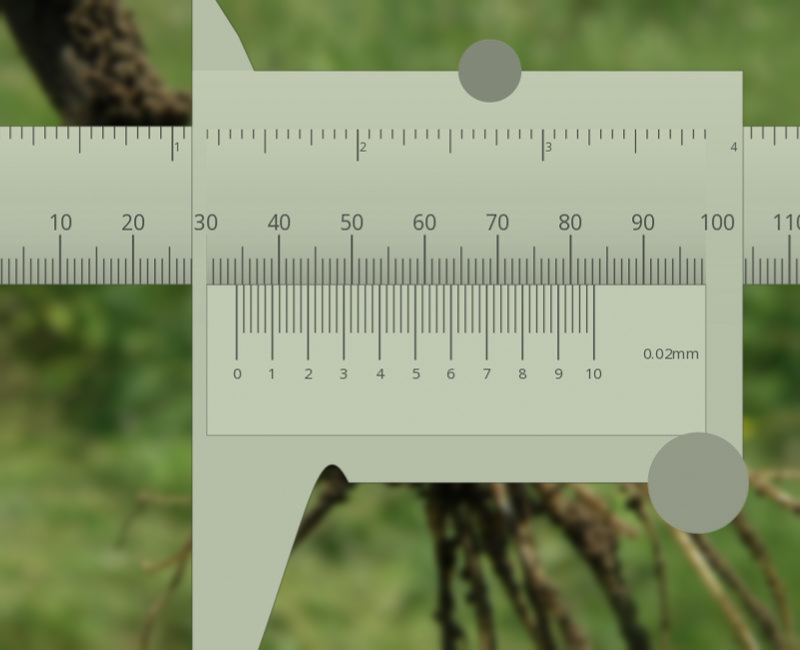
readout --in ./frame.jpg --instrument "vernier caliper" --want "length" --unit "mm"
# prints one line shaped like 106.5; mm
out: 34.2; mm
